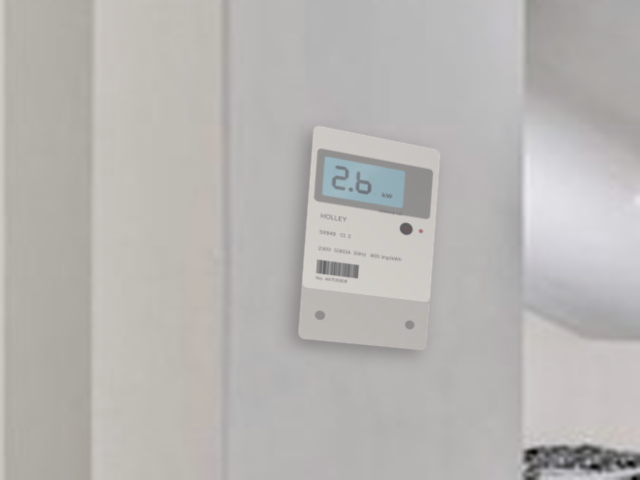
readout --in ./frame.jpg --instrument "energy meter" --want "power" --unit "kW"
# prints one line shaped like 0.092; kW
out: 2.6; kW
